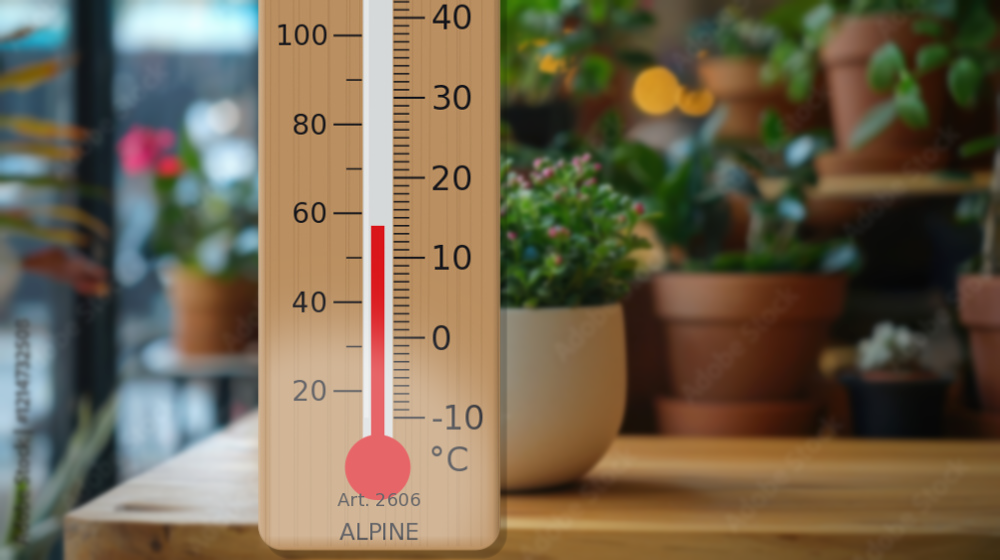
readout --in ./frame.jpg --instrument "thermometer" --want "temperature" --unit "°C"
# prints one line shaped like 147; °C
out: 14; °C
